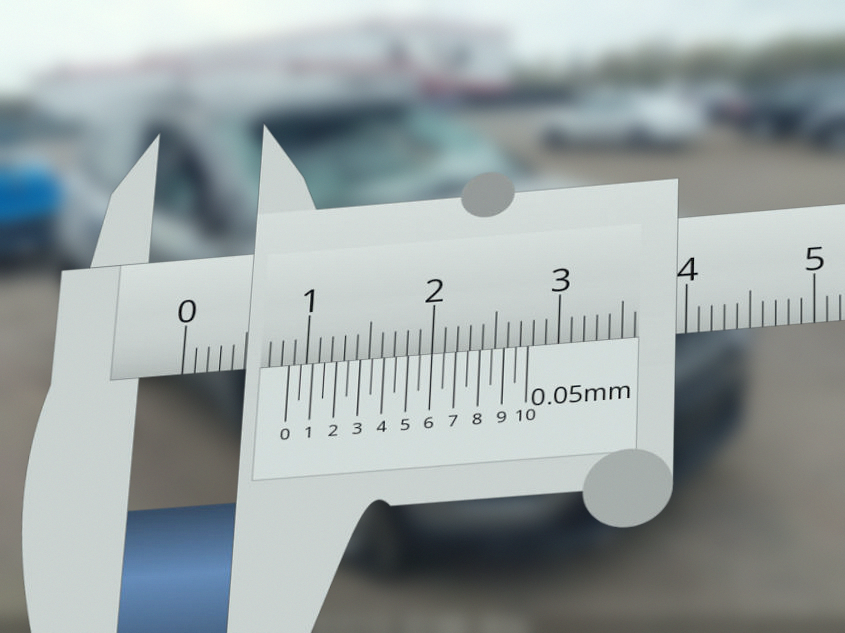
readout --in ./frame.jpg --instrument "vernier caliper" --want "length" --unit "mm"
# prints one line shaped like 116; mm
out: 8.6; mm
